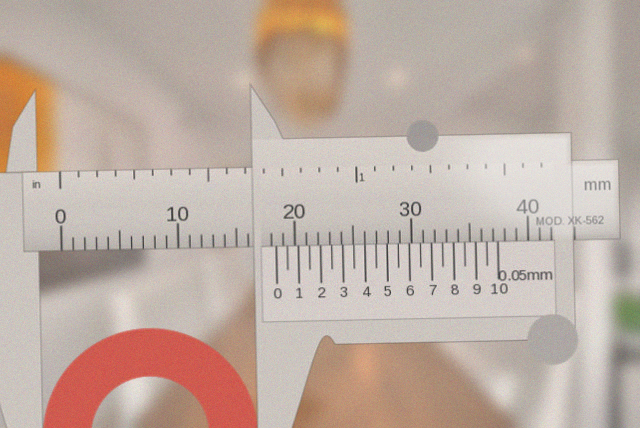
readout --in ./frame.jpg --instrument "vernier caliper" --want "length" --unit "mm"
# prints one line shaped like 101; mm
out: 18.4; mm
